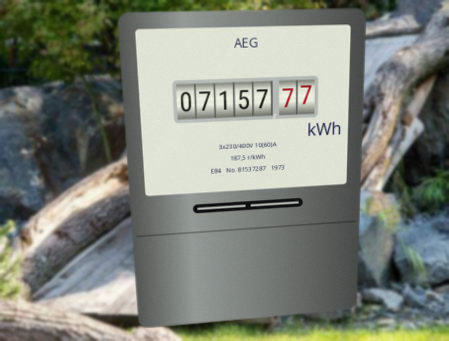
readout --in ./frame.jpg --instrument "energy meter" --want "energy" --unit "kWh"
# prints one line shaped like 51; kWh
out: 7157.77; kWh
